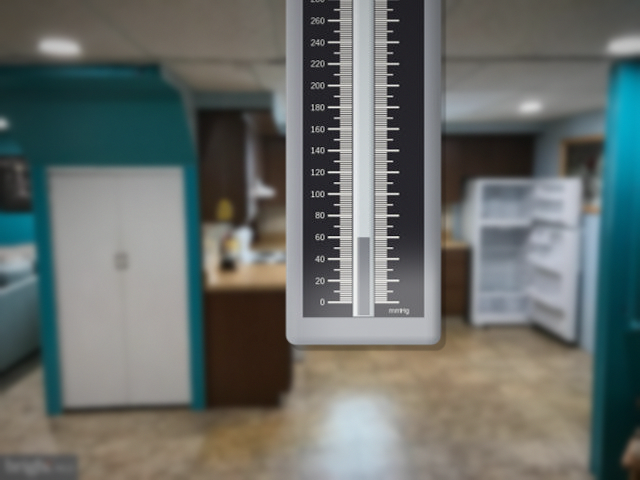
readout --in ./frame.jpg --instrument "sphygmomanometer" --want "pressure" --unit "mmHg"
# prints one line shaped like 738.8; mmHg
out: 60; mmHg
